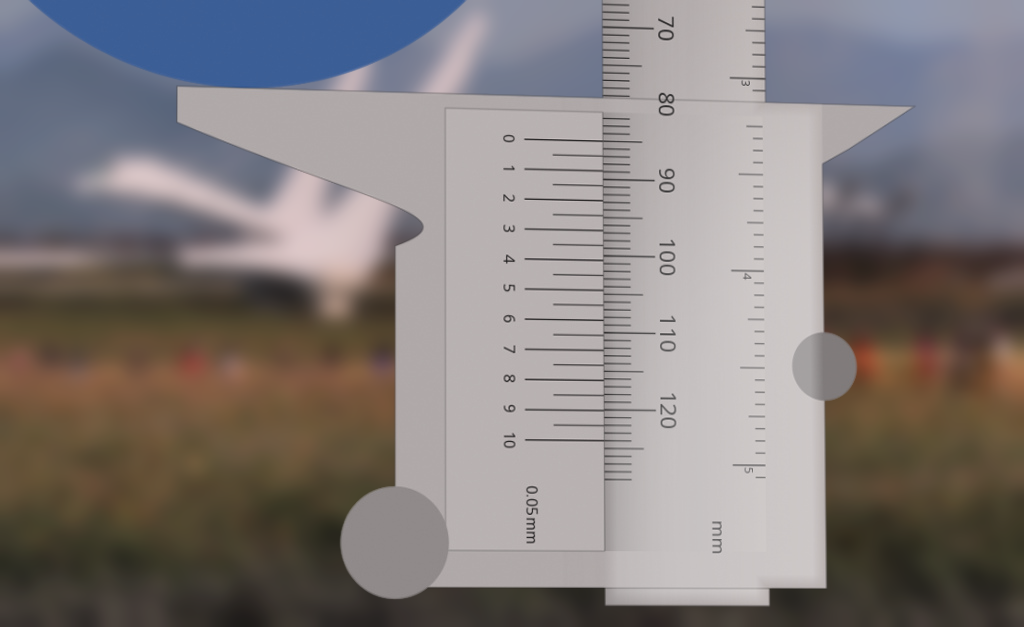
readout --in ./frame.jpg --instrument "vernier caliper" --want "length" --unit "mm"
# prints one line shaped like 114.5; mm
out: 85.0; mm
